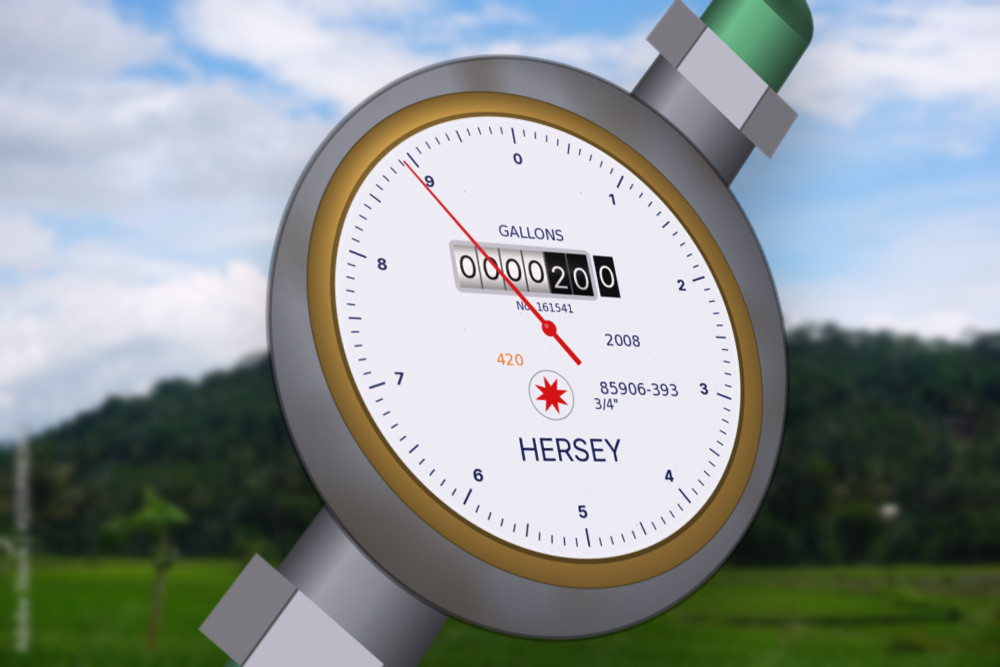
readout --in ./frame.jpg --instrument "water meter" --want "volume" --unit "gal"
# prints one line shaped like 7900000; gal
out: 198.9; gal
